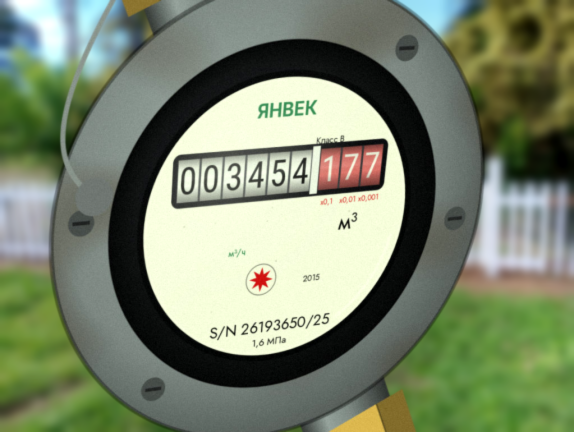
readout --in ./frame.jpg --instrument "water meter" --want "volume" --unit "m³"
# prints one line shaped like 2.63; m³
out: 3454.177; m³
